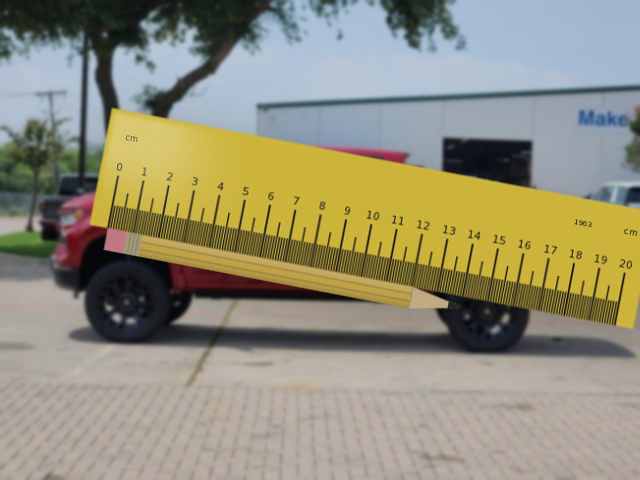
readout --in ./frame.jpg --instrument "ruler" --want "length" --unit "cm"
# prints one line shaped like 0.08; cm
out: 14; cm
